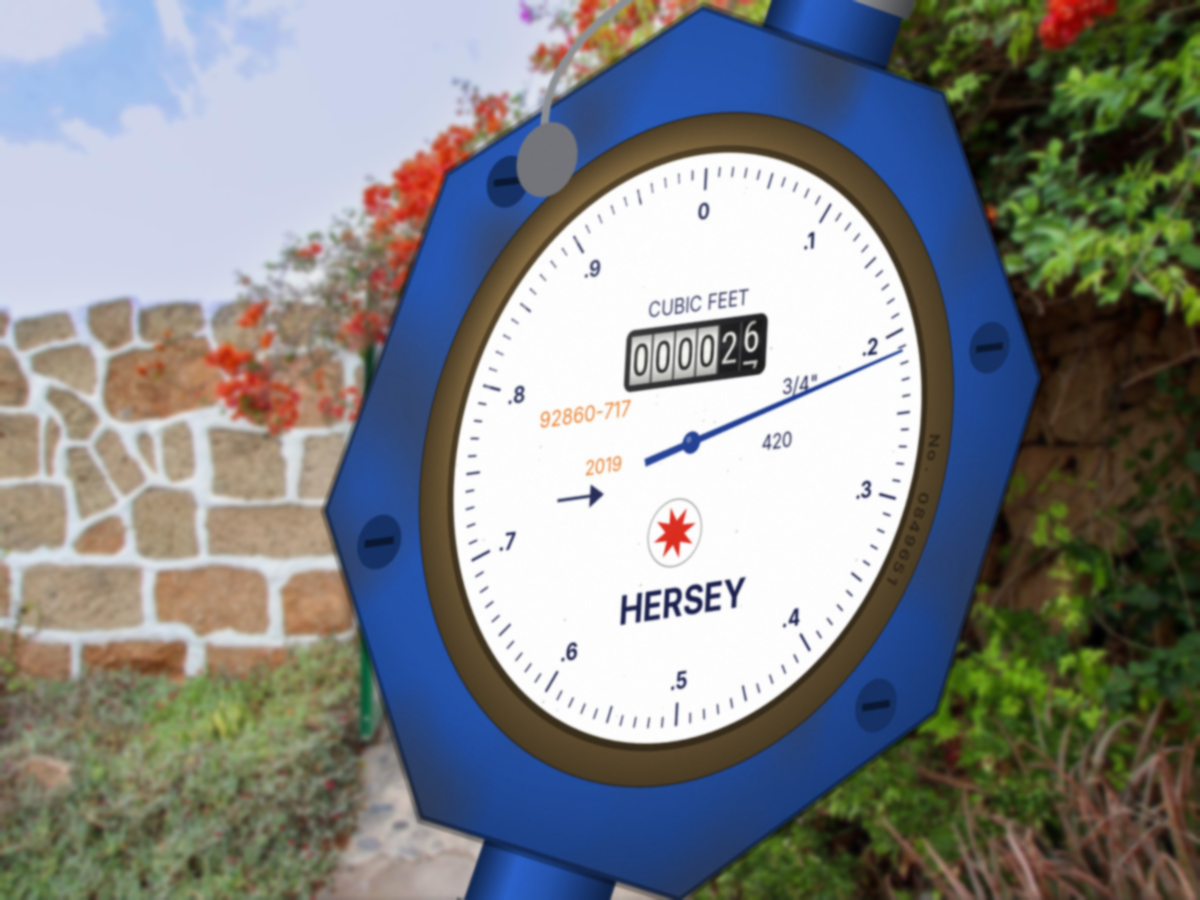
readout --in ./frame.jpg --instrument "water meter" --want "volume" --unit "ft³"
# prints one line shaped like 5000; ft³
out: 26.21; ft³
